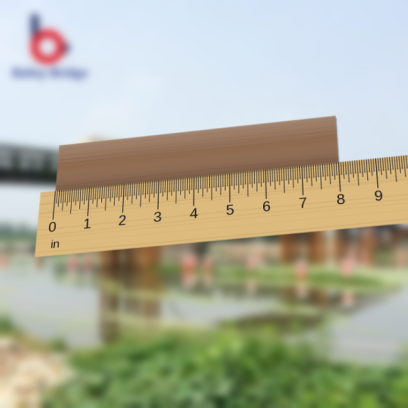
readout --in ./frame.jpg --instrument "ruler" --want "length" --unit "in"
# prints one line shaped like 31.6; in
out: 8; in
